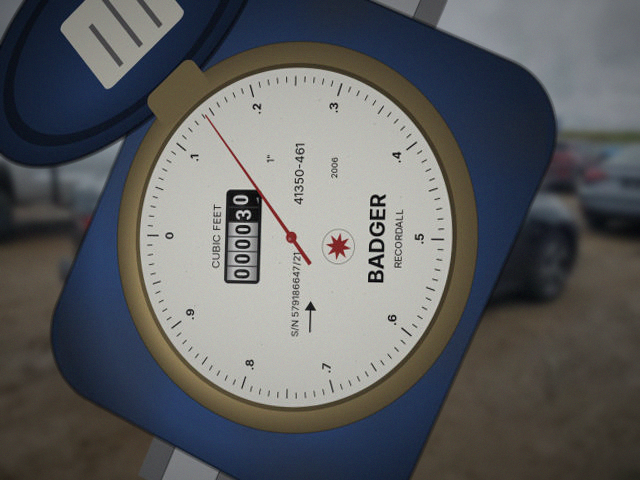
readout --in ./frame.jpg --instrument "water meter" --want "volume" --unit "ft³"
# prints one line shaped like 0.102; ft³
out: 30.14; ft³
